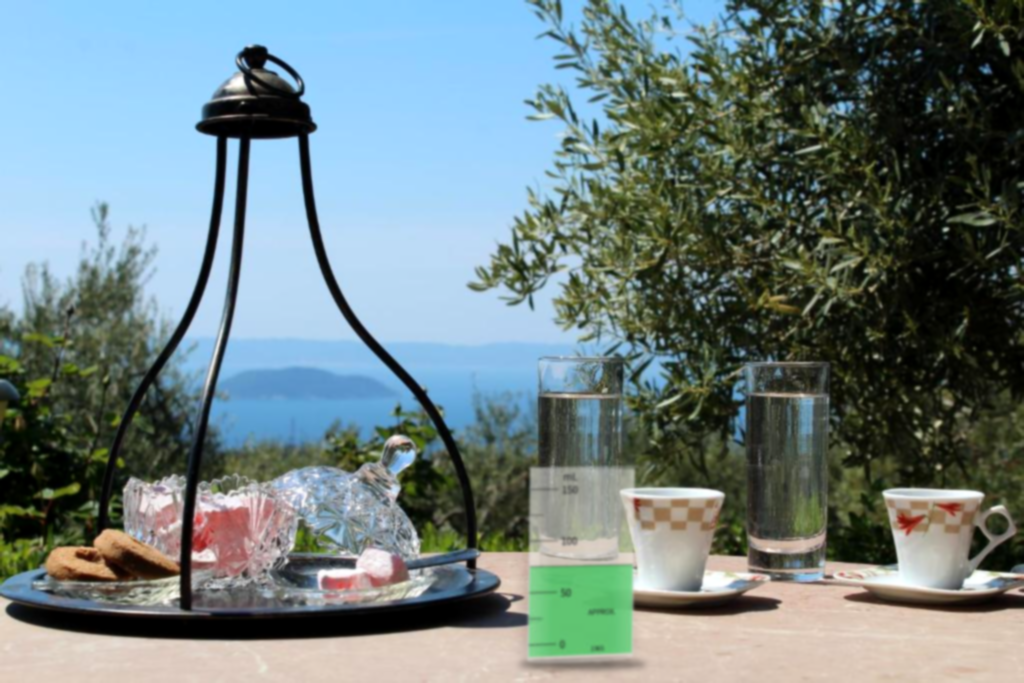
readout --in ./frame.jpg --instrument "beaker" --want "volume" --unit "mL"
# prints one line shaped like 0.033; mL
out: 75; mL
